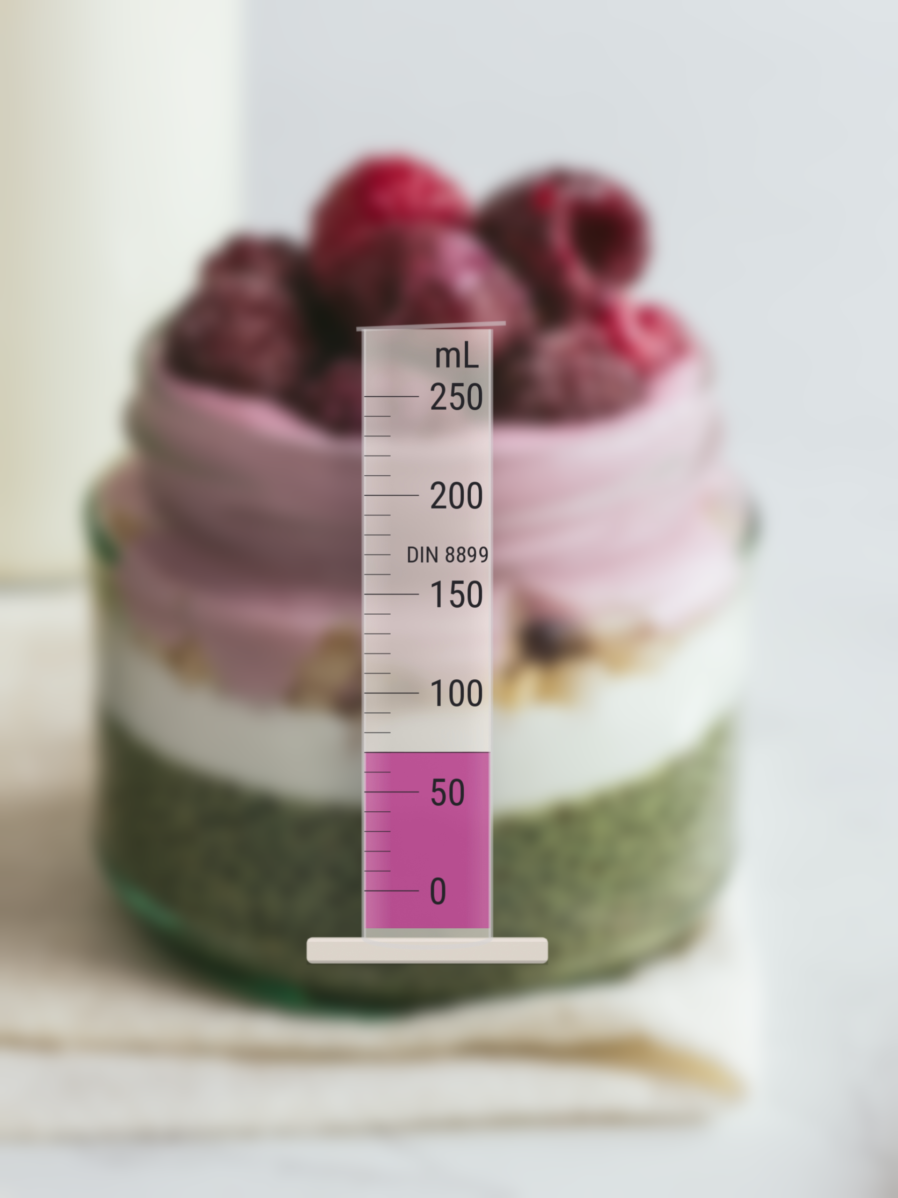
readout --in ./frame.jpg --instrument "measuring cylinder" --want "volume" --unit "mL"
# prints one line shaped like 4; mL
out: 70; mL
